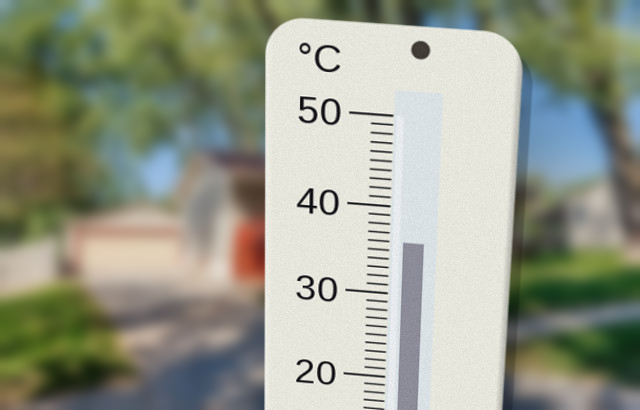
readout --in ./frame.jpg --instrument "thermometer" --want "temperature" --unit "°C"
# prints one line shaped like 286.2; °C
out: 36; °C
